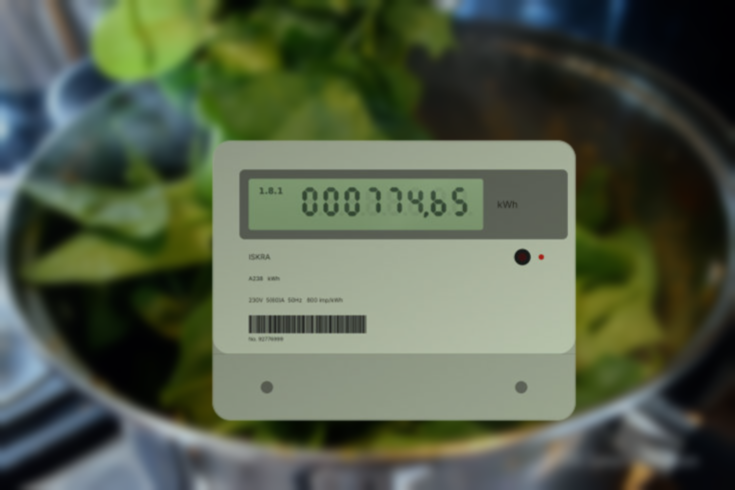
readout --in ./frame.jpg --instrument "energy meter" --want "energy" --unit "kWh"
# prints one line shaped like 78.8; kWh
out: 774.65; kWh
